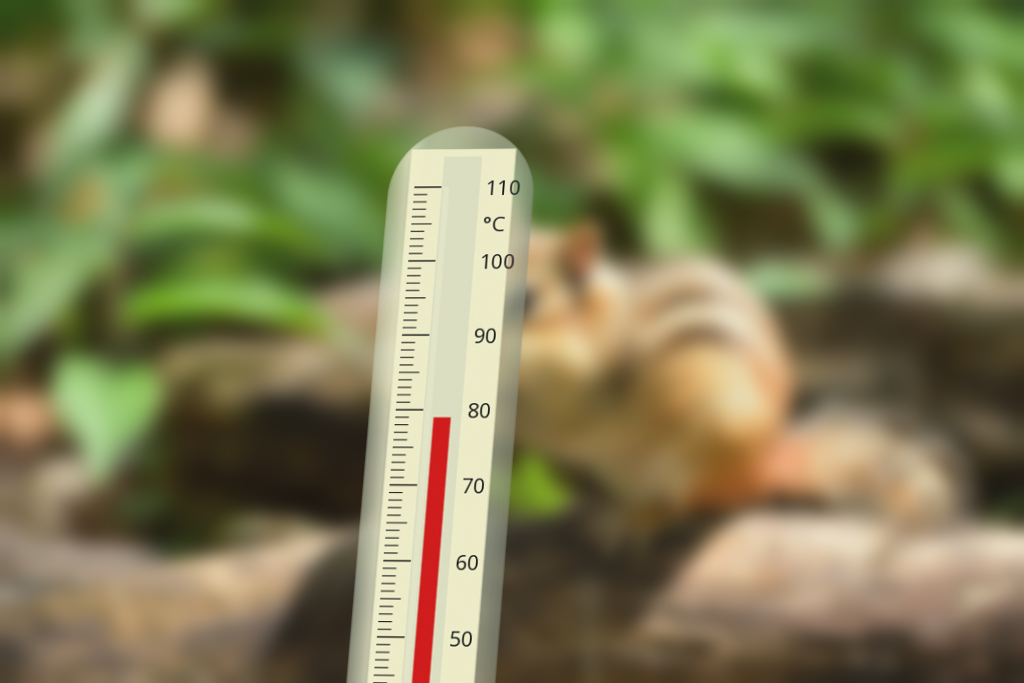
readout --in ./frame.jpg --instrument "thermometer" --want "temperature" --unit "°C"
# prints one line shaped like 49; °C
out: 79; °C
